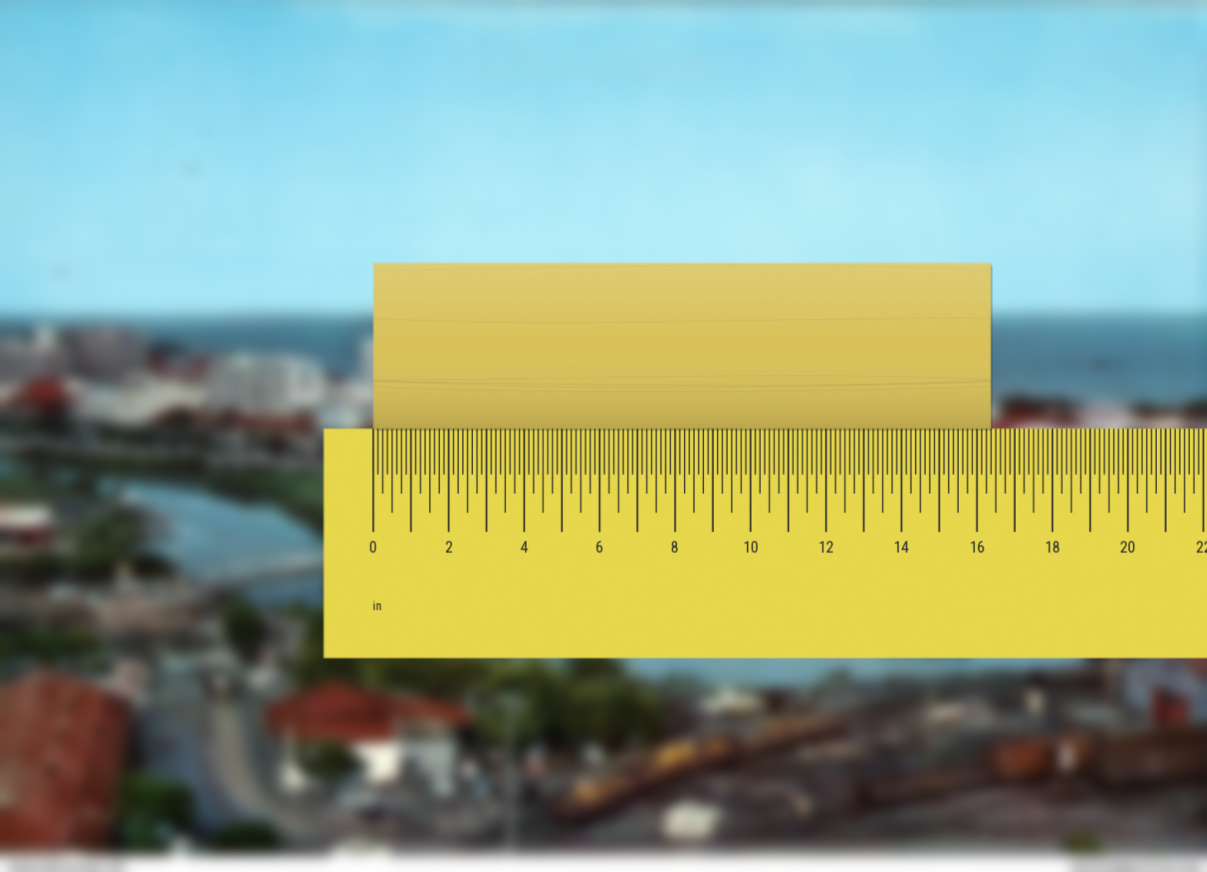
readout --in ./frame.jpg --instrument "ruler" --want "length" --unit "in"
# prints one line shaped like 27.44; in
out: 16.375; in
